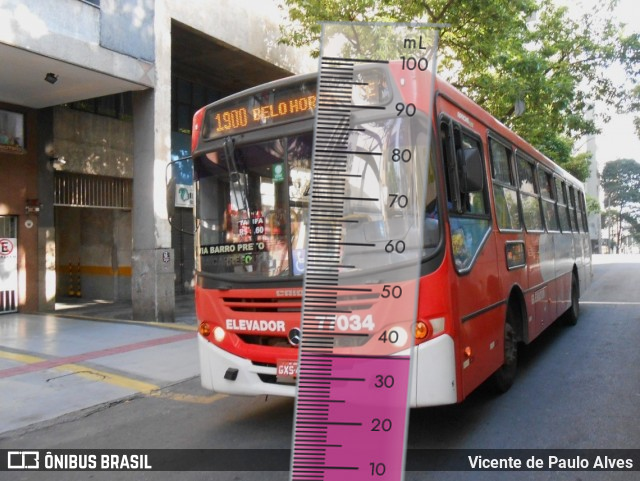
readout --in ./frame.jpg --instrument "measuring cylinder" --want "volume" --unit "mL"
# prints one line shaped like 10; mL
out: 35; mL
